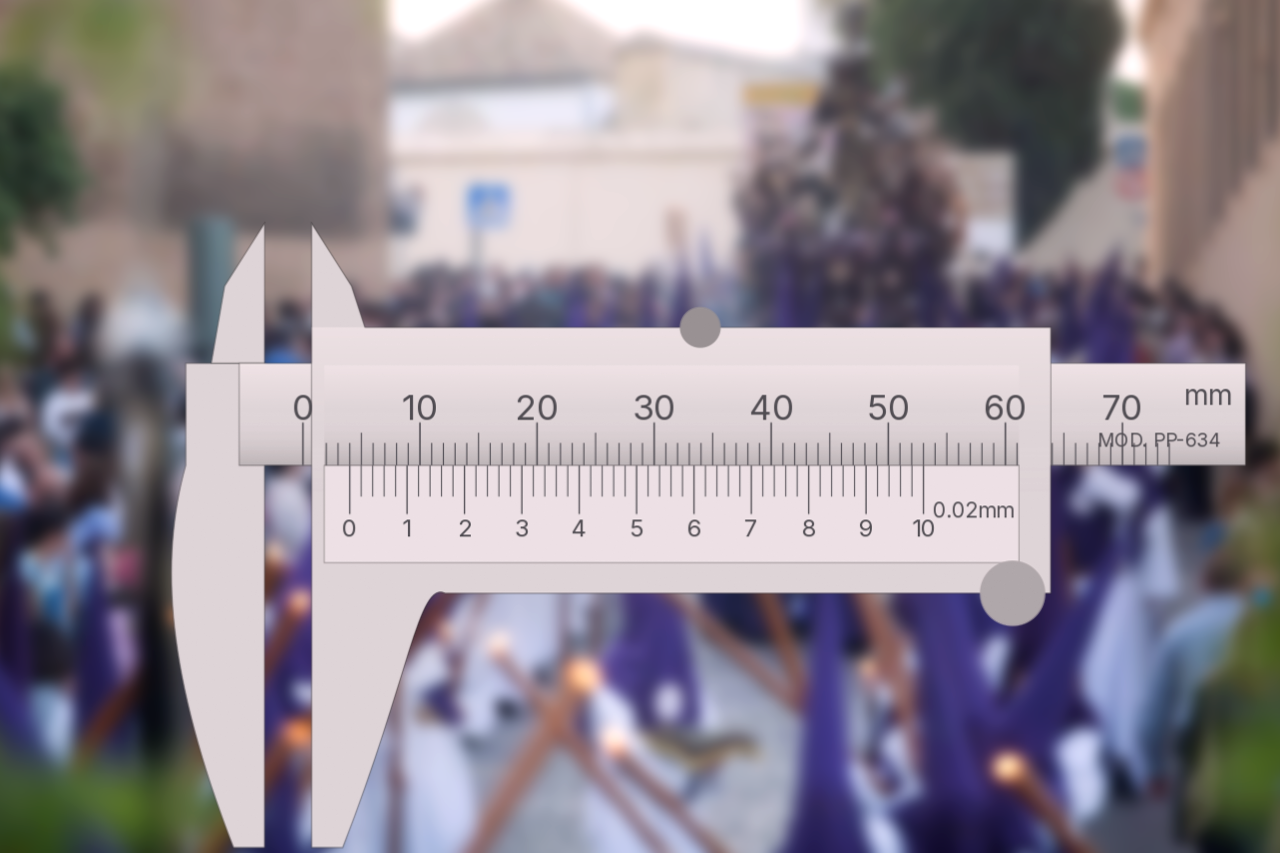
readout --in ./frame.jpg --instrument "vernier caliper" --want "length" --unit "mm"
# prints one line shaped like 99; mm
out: 4.0; mm
